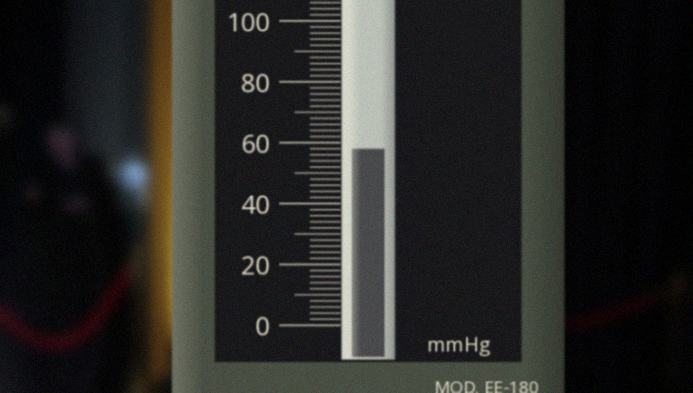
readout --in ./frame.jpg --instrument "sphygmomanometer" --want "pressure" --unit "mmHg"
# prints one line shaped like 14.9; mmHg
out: 58; mmHg
